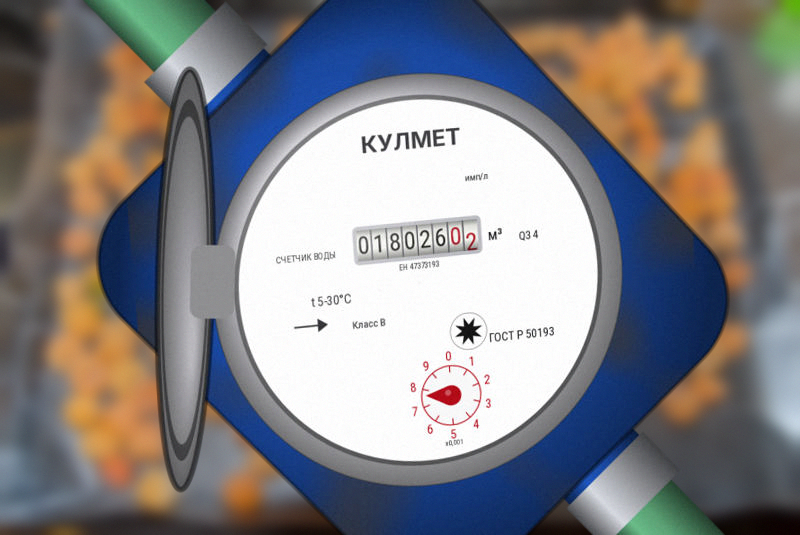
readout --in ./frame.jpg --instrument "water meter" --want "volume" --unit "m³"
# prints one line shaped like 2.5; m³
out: 18026.017; m³
